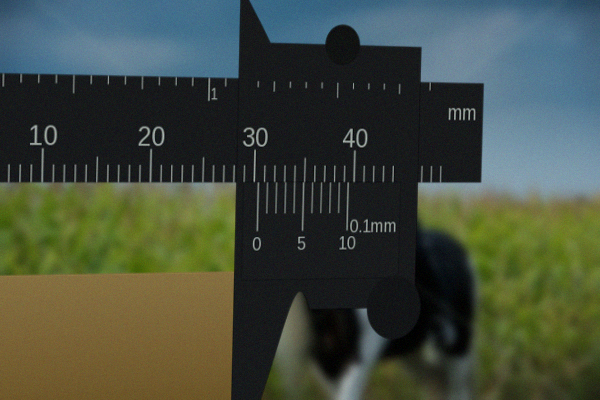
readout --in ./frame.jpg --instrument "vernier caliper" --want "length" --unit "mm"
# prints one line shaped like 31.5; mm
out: 30.4; mm
